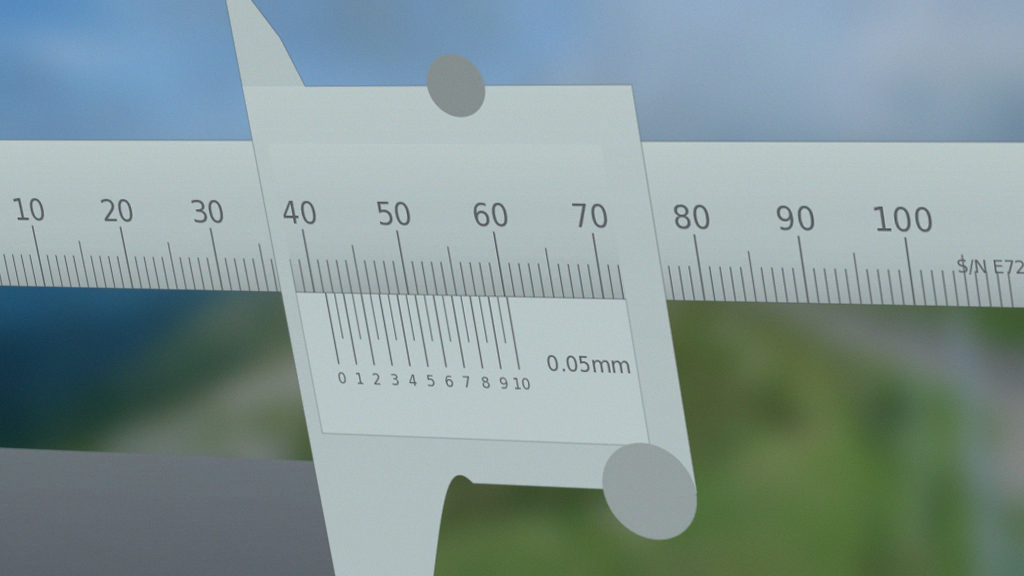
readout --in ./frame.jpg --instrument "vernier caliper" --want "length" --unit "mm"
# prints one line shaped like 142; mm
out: 41.2; mm
